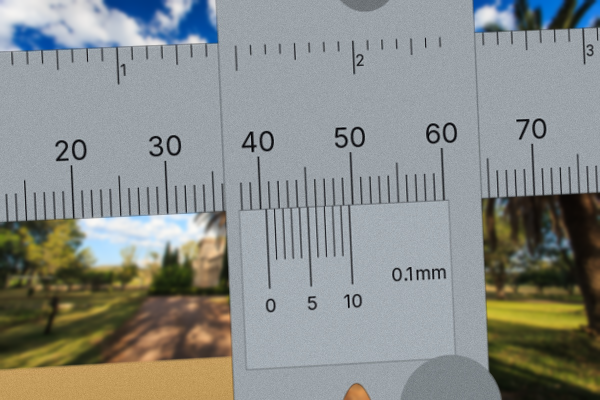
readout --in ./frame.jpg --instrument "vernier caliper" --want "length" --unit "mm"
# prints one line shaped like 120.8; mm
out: 40.6; mm
